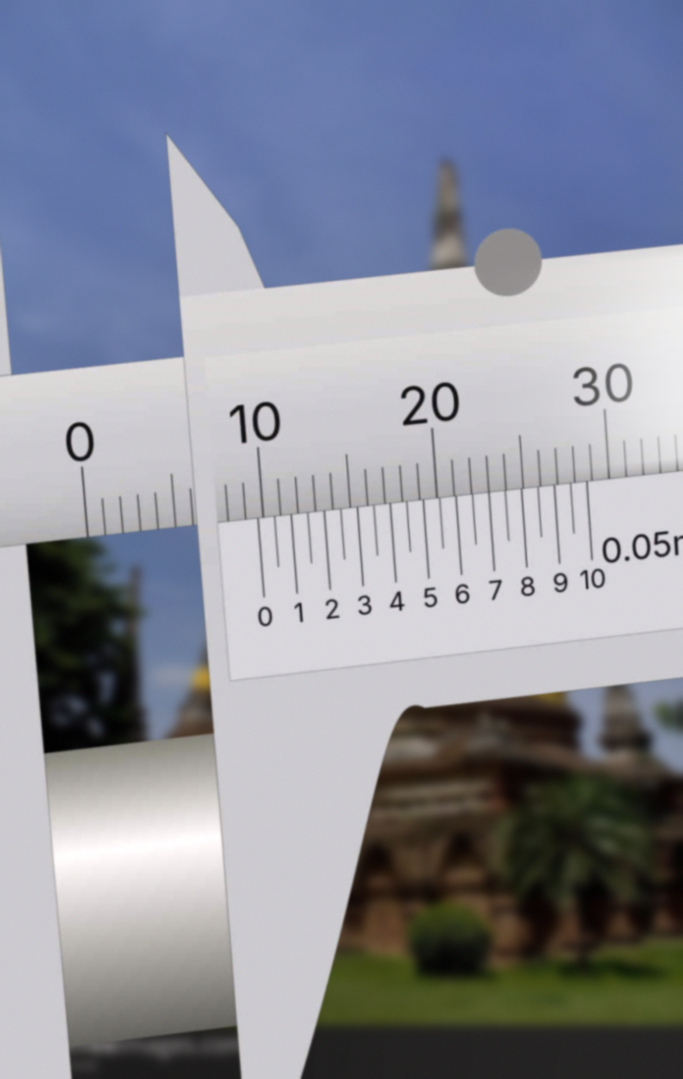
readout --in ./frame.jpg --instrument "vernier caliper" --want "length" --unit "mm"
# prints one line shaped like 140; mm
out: 9.7; mm
